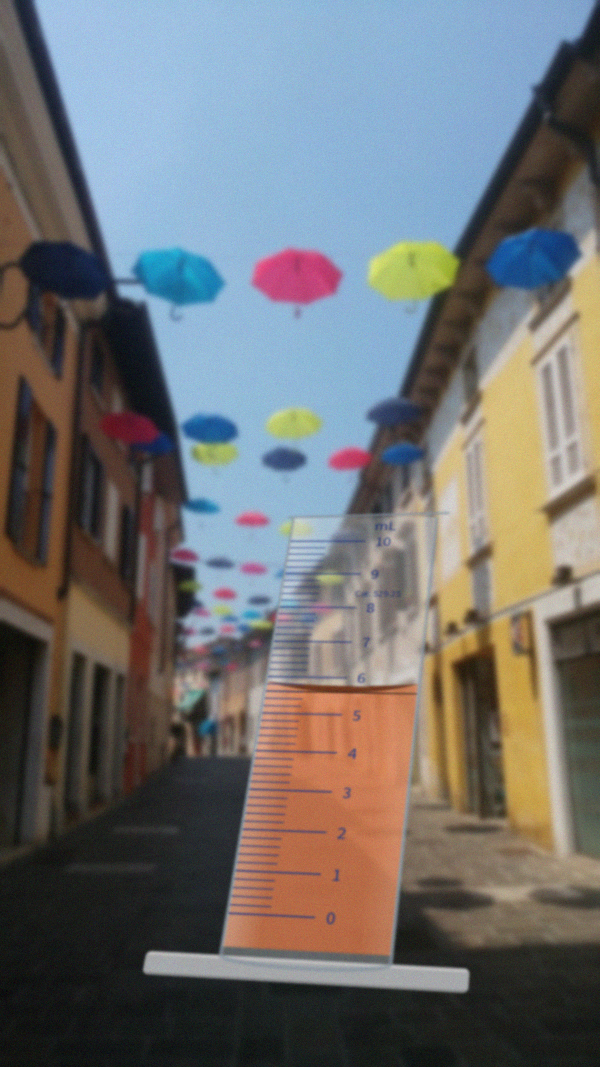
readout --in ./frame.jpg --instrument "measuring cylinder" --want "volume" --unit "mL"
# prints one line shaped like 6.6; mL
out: 5.6; mL
